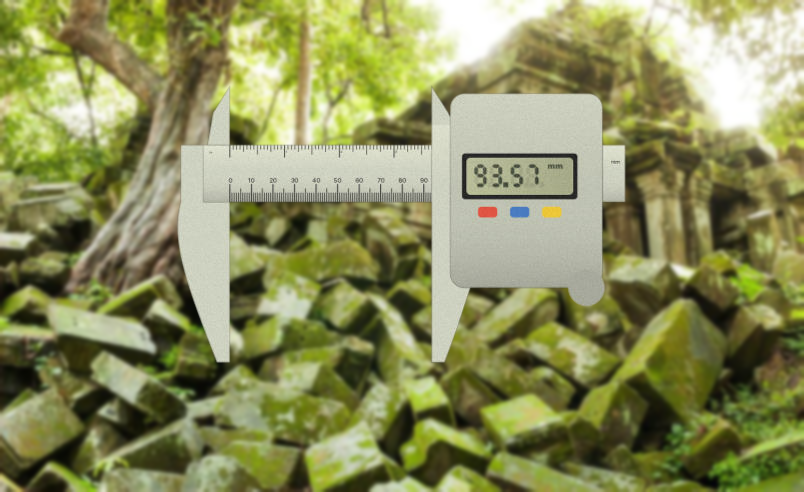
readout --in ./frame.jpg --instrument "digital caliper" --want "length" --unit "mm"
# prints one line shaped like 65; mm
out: 93.57; mm
